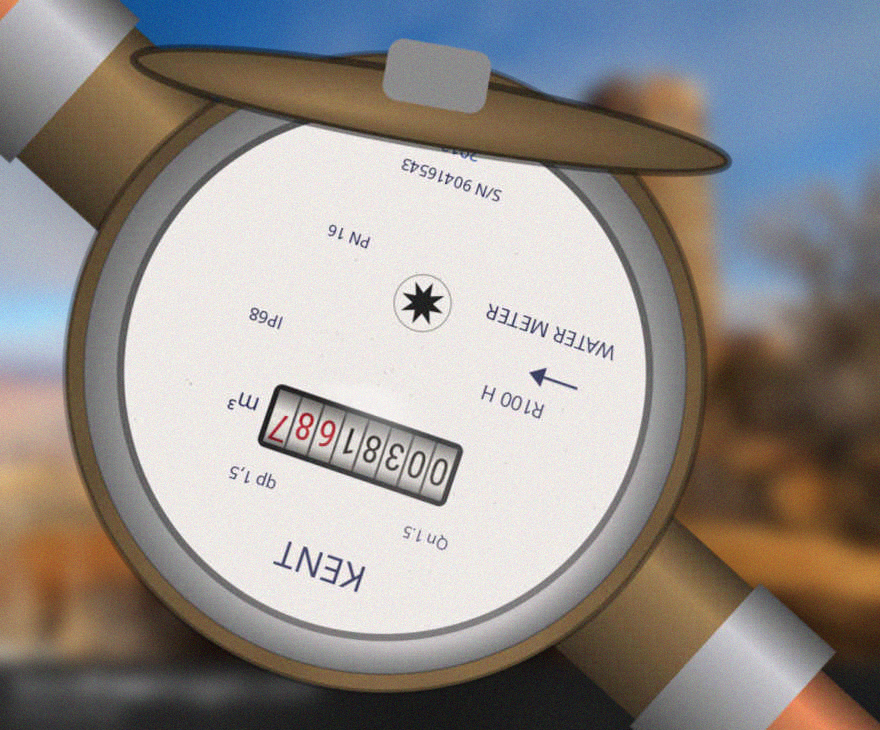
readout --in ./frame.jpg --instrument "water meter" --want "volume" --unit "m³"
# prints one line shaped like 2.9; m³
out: 381.687; m³
